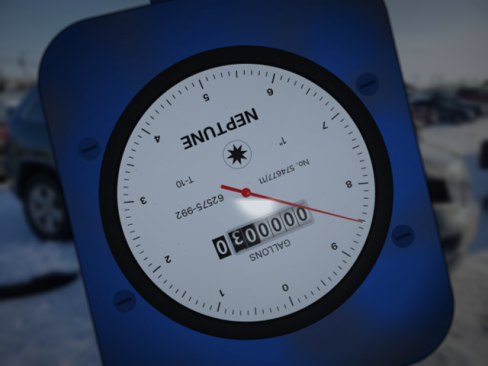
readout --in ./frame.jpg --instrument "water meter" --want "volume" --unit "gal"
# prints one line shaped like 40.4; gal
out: 28.5; gal
